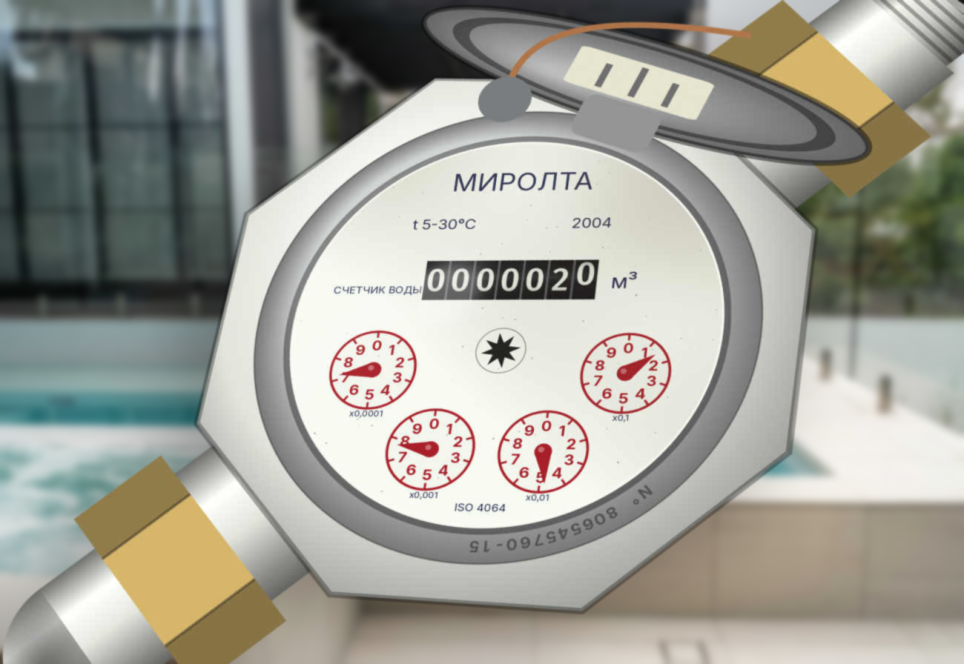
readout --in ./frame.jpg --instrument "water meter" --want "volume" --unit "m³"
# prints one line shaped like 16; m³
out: 20.1477; m³
